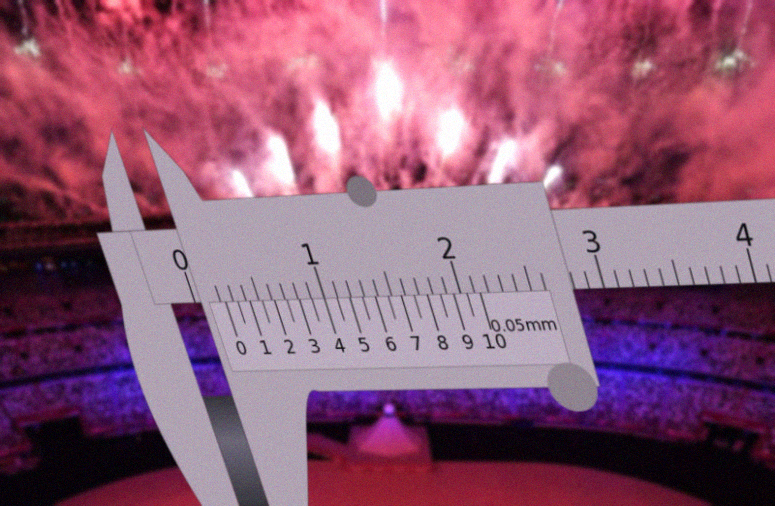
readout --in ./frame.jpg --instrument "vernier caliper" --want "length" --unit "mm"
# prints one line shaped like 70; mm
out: 2.4; mm
